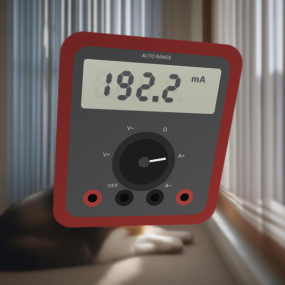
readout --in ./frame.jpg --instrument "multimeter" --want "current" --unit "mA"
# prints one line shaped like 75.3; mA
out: 192.2; mA
